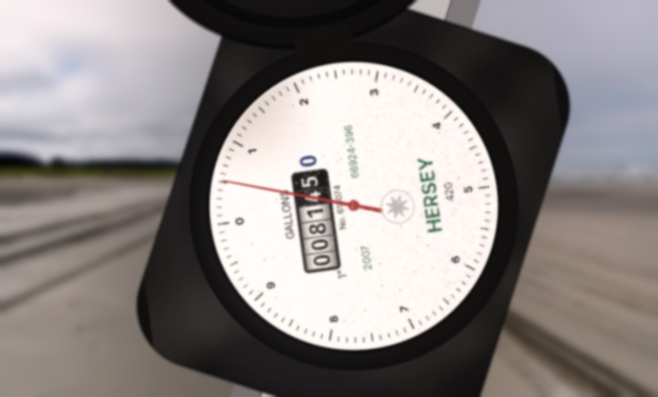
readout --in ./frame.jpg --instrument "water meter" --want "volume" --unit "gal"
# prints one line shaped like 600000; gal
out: 81450.5; gal
